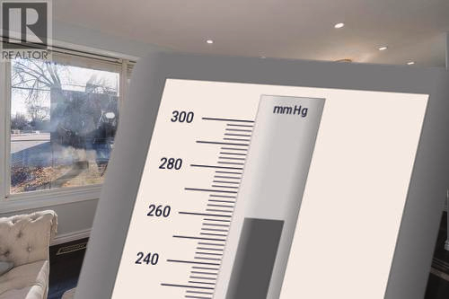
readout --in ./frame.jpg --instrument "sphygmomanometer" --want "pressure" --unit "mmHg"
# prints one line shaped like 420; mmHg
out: 260; mmHg
